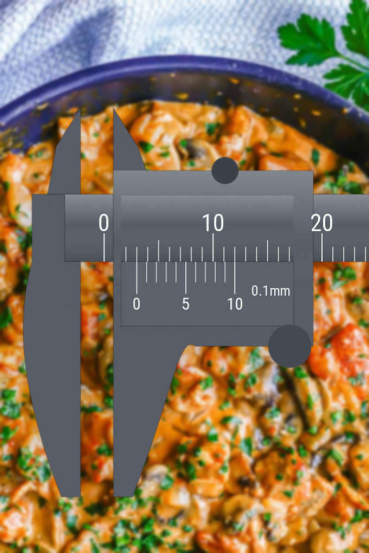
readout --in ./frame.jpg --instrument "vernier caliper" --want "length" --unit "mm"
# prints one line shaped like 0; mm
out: 3.0; mm
